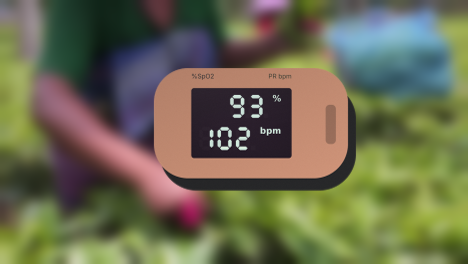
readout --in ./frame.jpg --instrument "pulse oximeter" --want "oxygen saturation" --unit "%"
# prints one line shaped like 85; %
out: 93; %
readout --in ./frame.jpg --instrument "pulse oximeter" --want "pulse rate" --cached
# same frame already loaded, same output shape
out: 102; bpm
